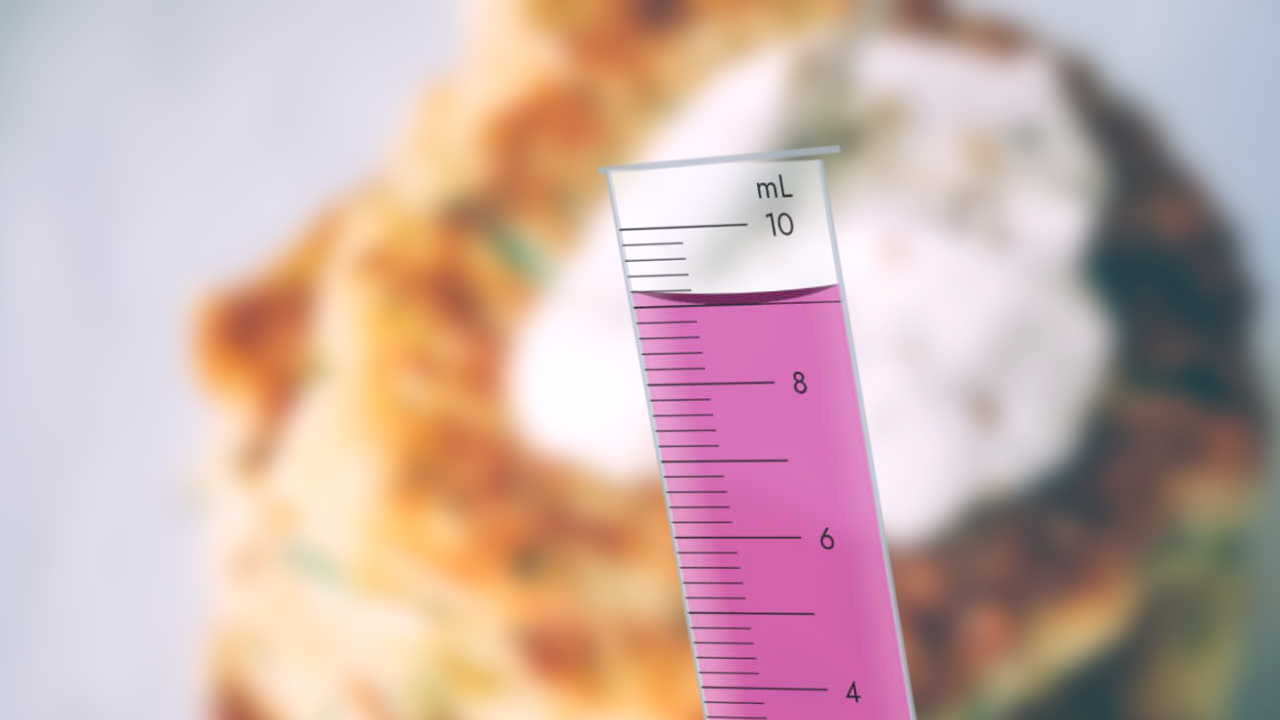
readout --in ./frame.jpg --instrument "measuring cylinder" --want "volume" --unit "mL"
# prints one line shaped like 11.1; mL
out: 9; mL
